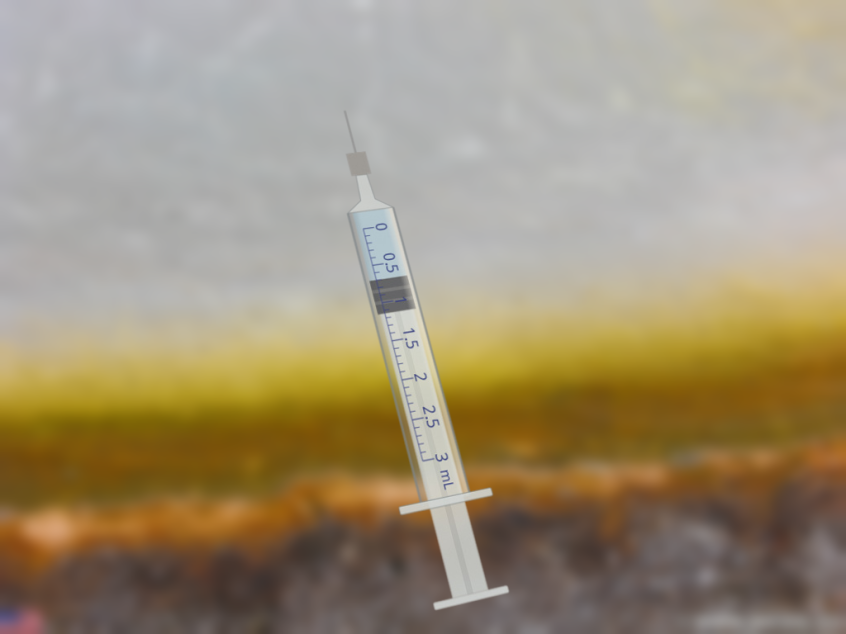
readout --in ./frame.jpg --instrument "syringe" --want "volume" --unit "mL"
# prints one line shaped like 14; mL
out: 0.7; mL
